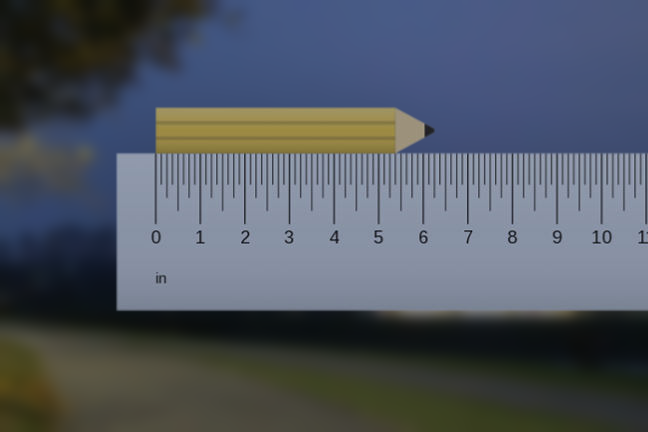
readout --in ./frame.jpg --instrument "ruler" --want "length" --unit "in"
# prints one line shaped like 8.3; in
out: 6.25; in
